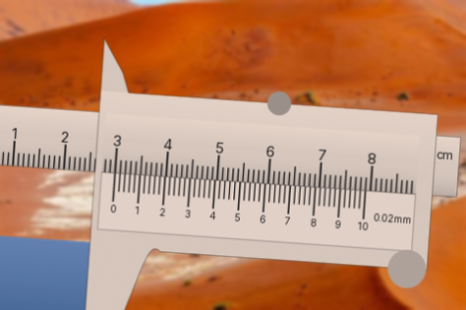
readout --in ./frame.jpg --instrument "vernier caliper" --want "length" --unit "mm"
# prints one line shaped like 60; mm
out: 30.0; mm
